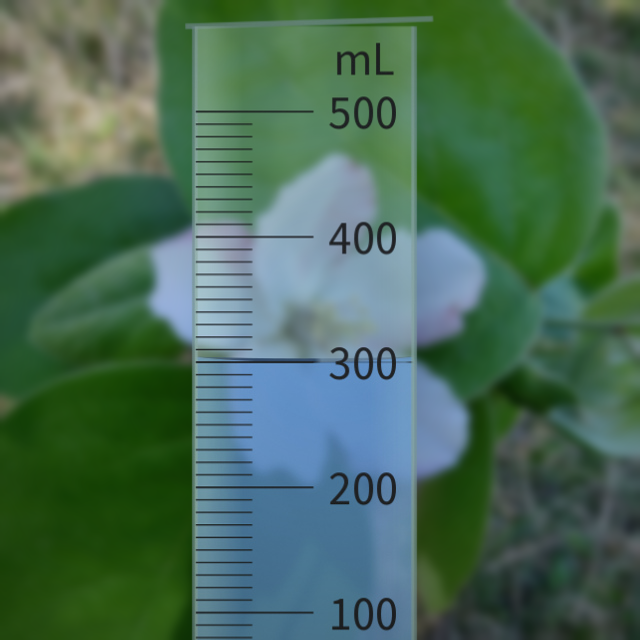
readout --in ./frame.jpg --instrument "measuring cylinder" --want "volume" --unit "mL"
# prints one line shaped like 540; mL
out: 300; mL
